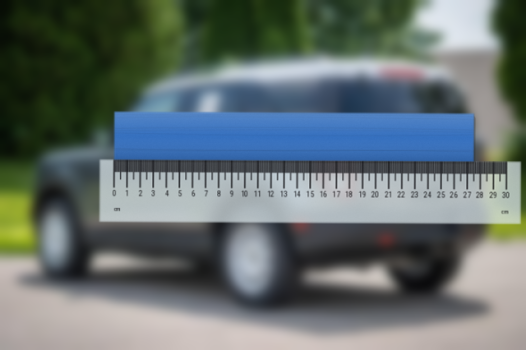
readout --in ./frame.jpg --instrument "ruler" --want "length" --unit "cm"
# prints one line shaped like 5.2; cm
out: 27.5; cm
